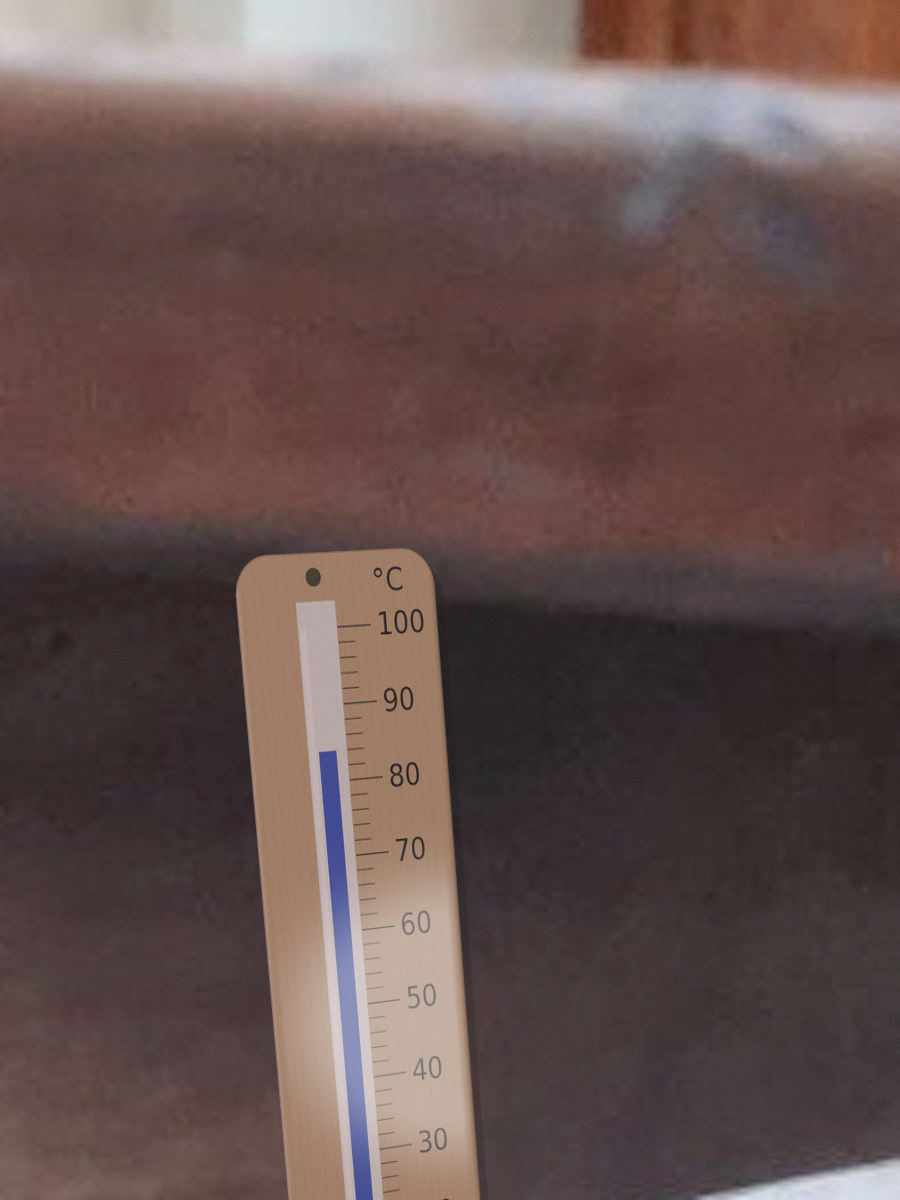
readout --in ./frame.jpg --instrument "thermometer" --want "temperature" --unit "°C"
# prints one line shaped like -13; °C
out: 84; °C
